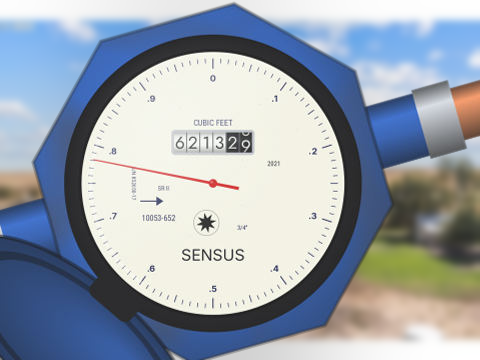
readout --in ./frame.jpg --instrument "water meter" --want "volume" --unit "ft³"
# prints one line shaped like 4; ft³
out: 621328.78; ft³
